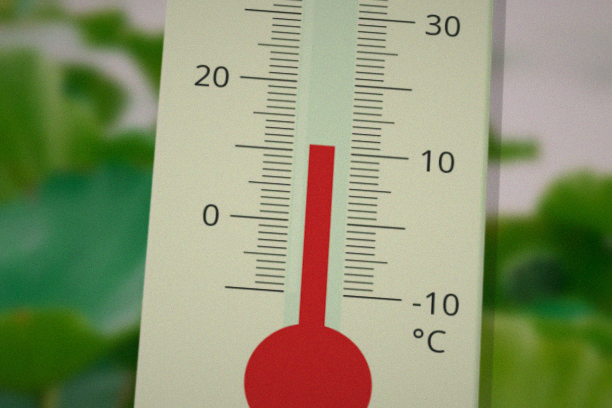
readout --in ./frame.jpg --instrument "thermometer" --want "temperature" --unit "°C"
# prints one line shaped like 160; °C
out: 11; °C
